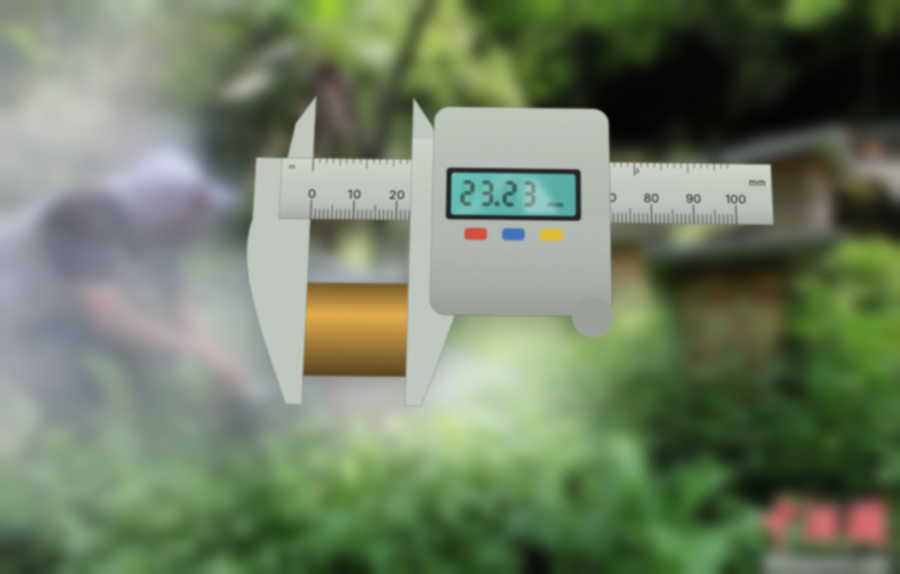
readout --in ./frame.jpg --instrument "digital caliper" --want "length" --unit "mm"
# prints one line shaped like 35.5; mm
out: 23.23; mm
